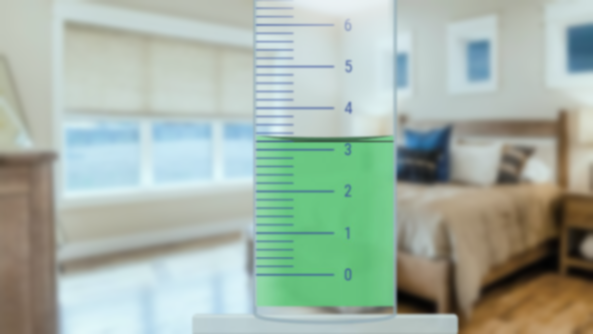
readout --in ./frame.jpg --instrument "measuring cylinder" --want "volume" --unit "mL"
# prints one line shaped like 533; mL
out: 3.2; mL
